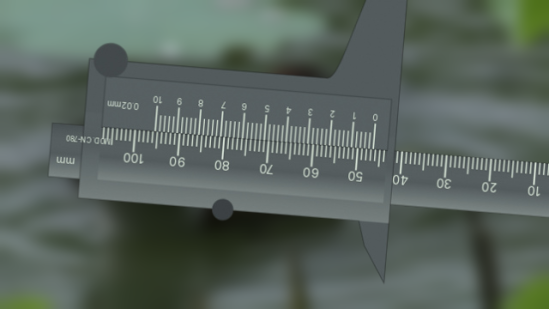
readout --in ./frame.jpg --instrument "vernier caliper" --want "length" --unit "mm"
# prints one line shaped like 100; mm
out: 46.5; mm
